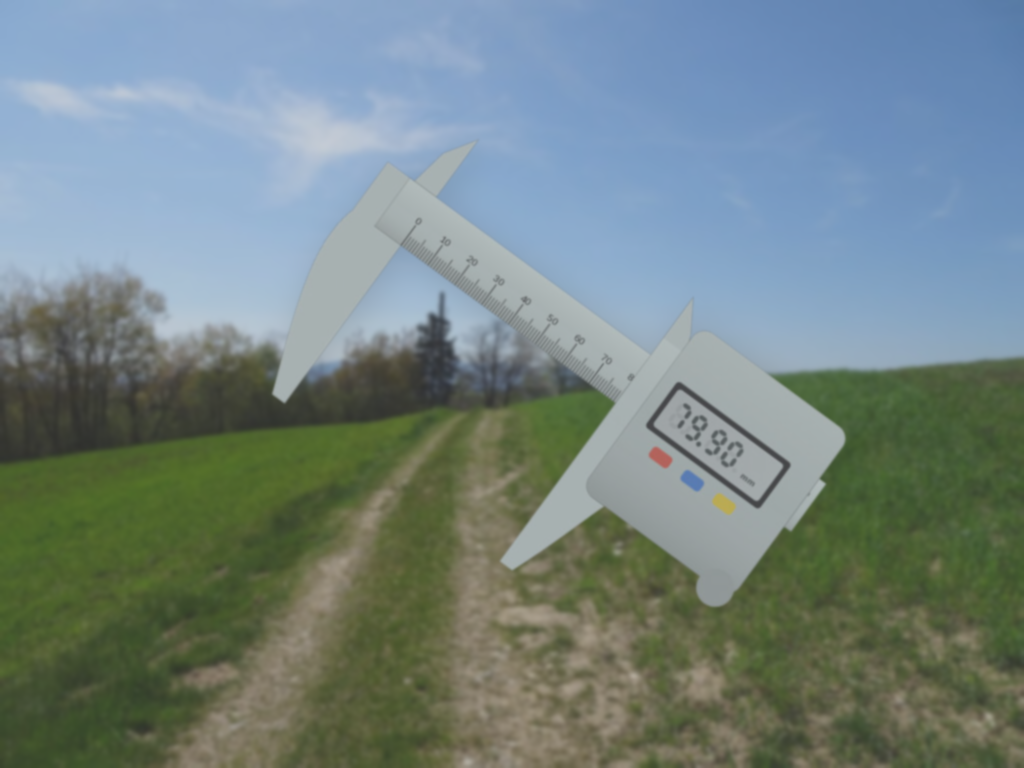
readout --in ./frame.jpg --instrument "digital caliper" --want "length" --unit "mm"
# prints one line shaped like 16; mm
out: 79.90; mm
